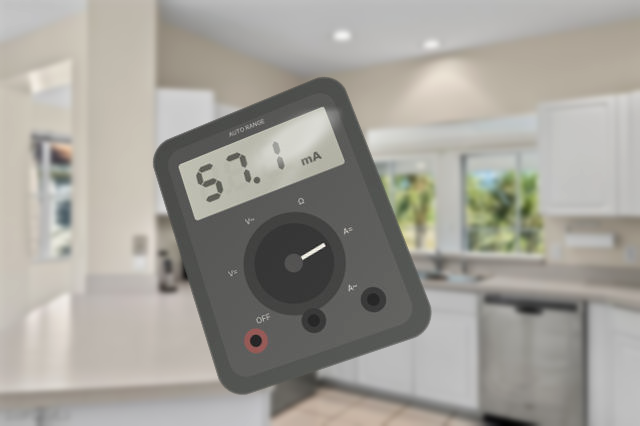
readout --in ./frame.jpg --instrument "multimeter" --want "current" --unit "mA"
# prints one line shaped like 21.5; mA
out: 57.1; mA
